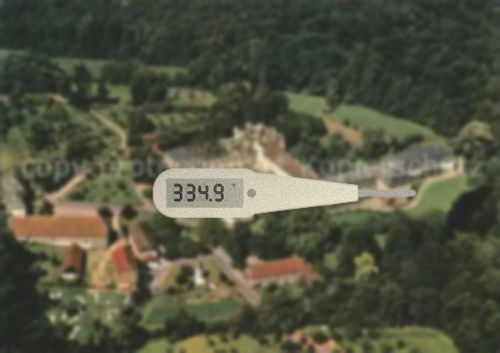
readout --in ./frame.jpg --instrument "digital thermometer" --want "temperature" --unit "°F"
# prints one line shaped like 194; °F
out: 334.9; °F
